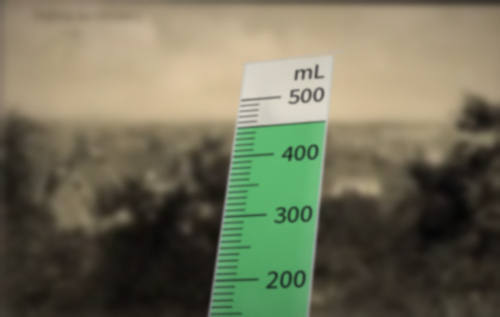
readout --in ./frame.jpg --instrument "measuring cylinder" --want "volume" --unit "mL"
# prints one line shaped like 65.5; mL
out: 450; mL
